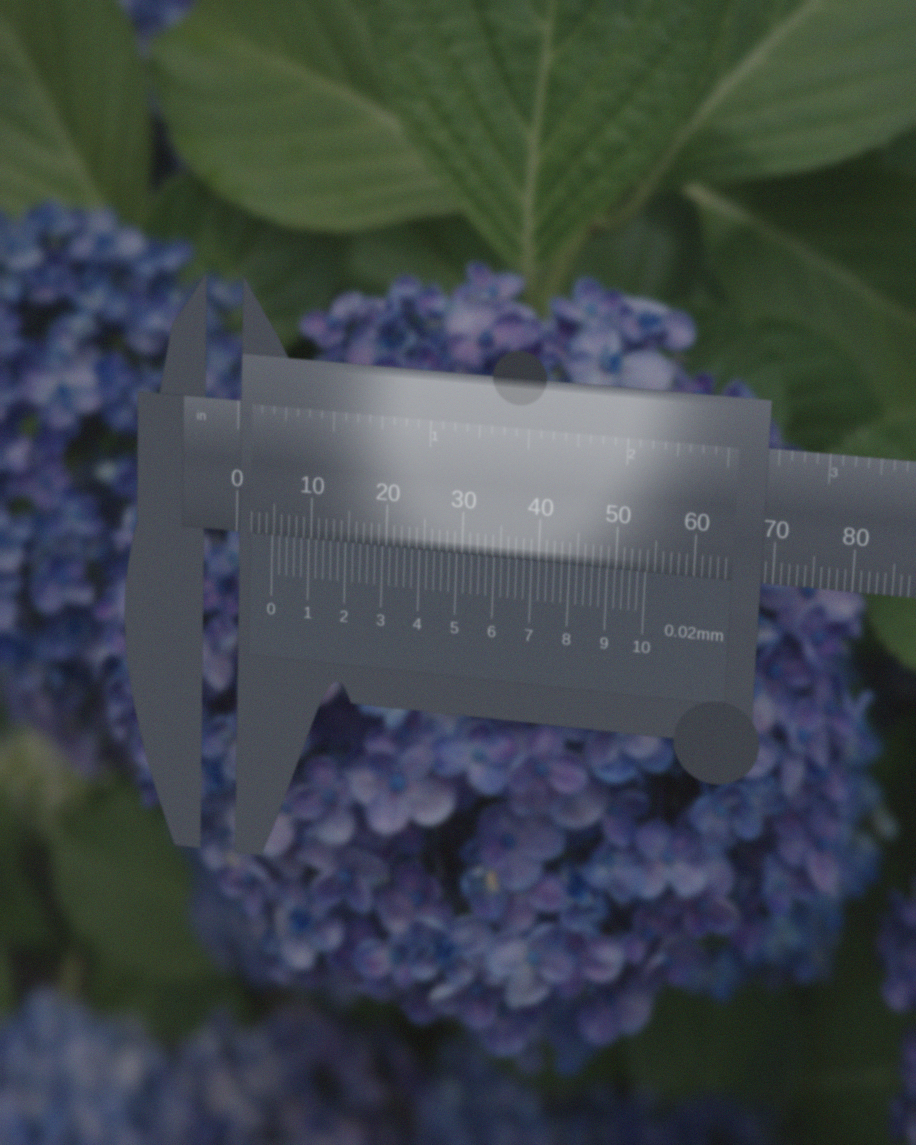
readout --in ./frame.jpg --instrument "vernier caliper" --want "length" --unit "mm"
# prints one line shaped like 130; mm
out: 4.8; mm
